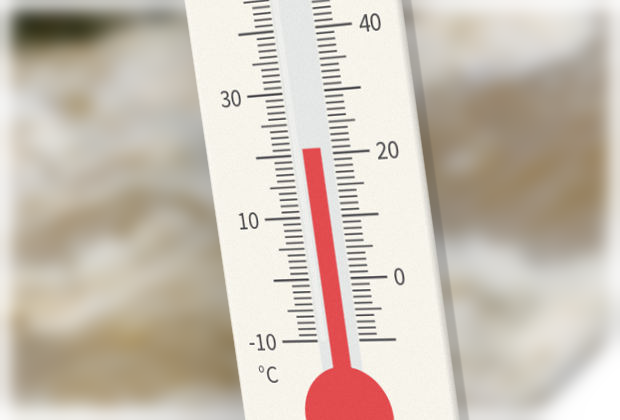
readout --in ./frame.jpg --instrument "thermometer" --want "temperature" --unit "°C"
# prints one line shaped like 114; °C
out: 21; °C
